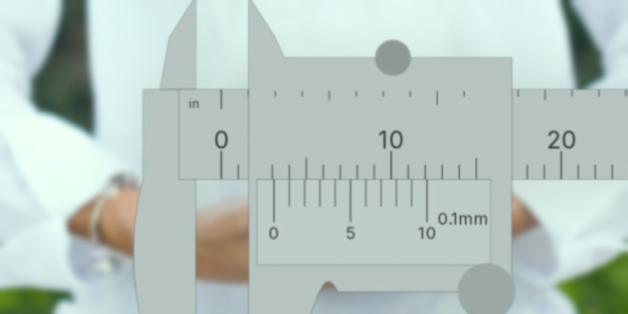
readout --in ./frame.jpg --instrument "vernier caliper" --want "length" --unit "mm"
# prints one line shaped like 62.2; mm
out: 3.1; mm
